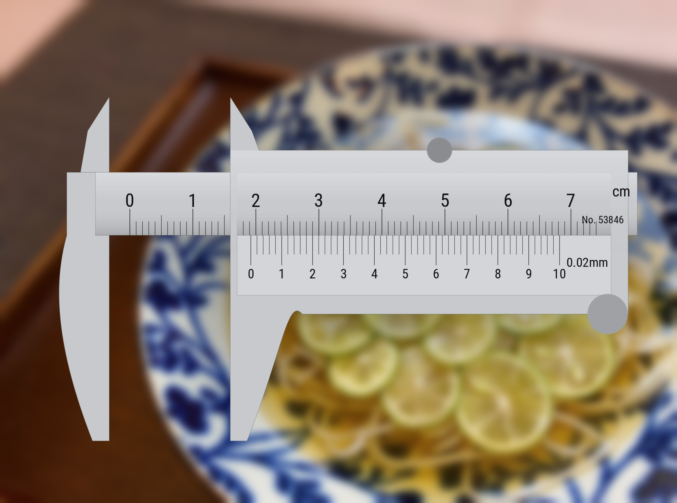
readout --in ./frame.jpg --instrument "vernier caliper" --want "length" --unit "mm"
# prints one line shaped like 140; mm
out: 19.2; mm
